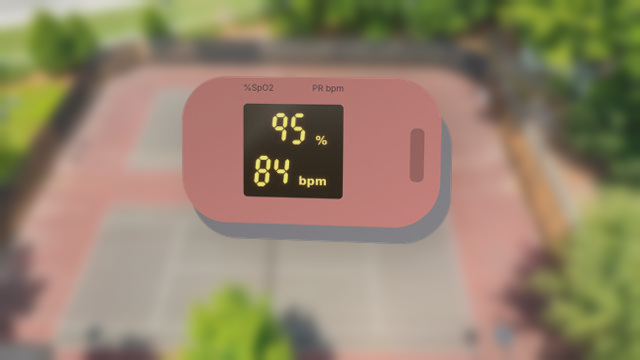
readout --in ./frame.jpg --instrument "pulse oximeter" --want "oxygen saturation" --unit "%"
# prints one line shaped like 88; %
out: 95; %
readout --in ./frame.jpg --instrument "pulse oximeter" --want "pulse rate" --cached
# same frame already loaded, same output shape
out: 84; bpm
